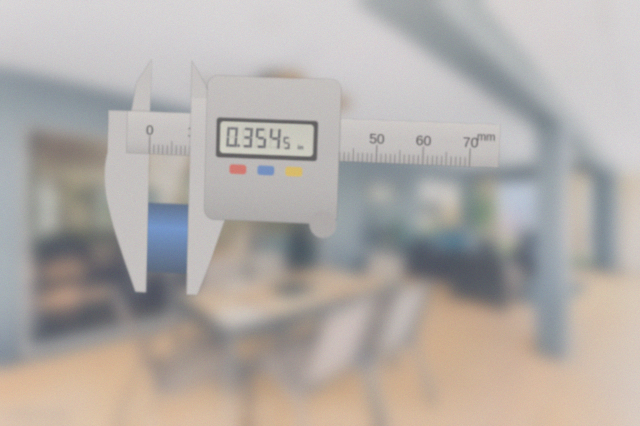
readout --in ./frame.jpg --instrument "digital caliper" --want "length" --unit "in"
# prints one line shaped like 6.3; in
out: 0.3545; in
